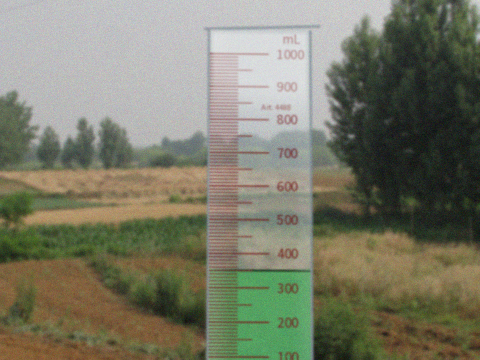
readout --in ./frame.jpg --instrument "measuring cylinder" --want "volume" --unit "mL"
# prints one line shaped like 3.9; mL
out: 350; mL
